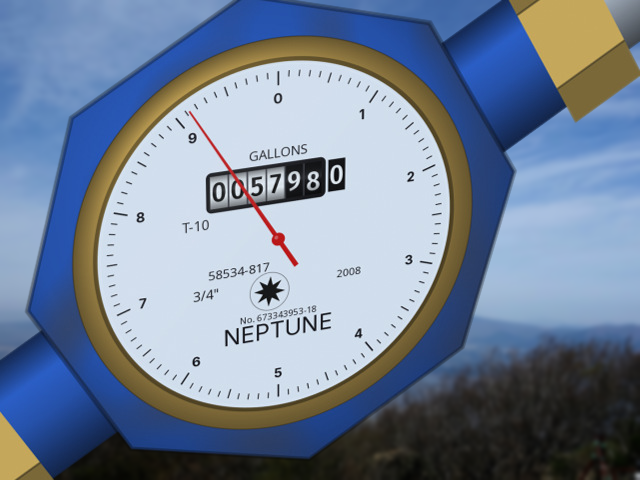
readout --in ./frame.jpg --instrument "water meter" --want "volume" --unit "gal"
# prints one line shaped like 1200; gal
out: 57979.1; gal
